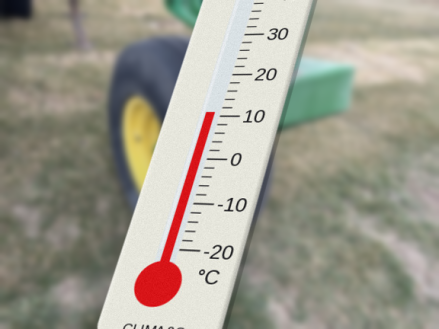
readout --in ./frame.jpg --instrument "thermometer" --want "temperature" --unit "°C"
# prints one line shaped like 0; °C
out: 11; °C
